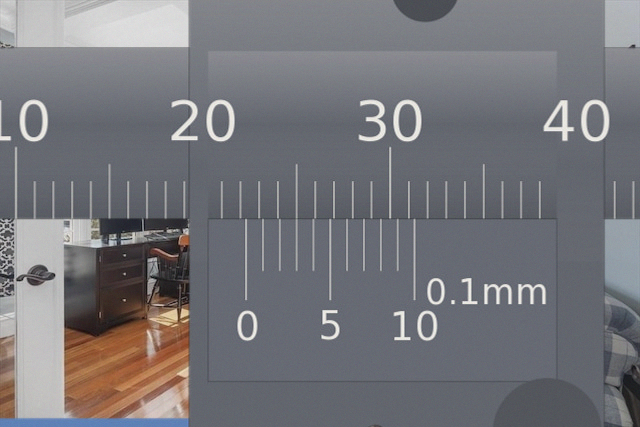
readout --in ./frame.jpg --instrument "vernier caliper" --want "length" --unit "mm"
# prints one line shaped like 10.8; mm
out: 22.3; mm
